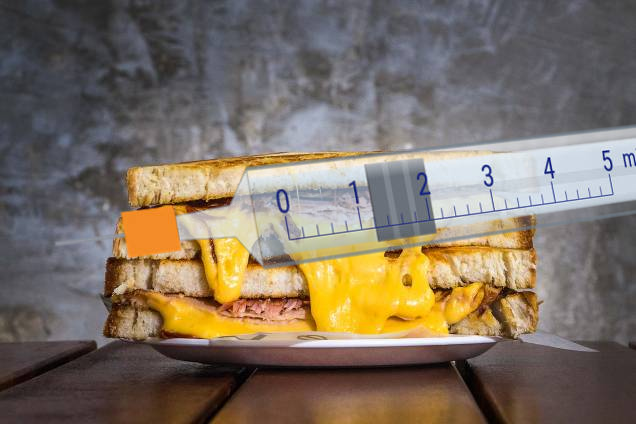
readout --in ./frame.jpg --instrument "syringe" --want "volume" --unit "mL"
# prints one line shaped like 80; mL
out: 1.2; mL
